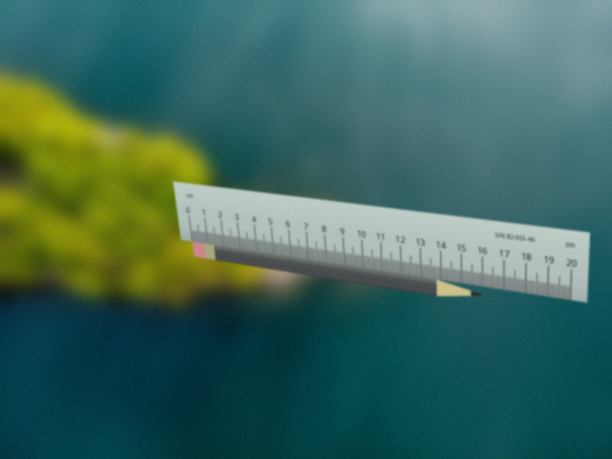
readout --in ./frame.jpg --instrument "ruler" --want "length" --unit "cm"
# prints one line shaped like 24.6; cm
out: 16; cm
